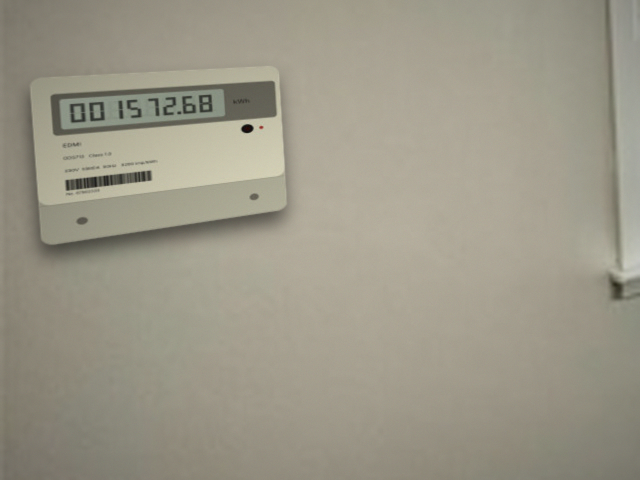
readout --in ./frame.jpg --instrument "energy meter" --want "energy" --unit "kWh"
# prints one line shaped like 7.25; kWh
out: 1572.68; kWh
